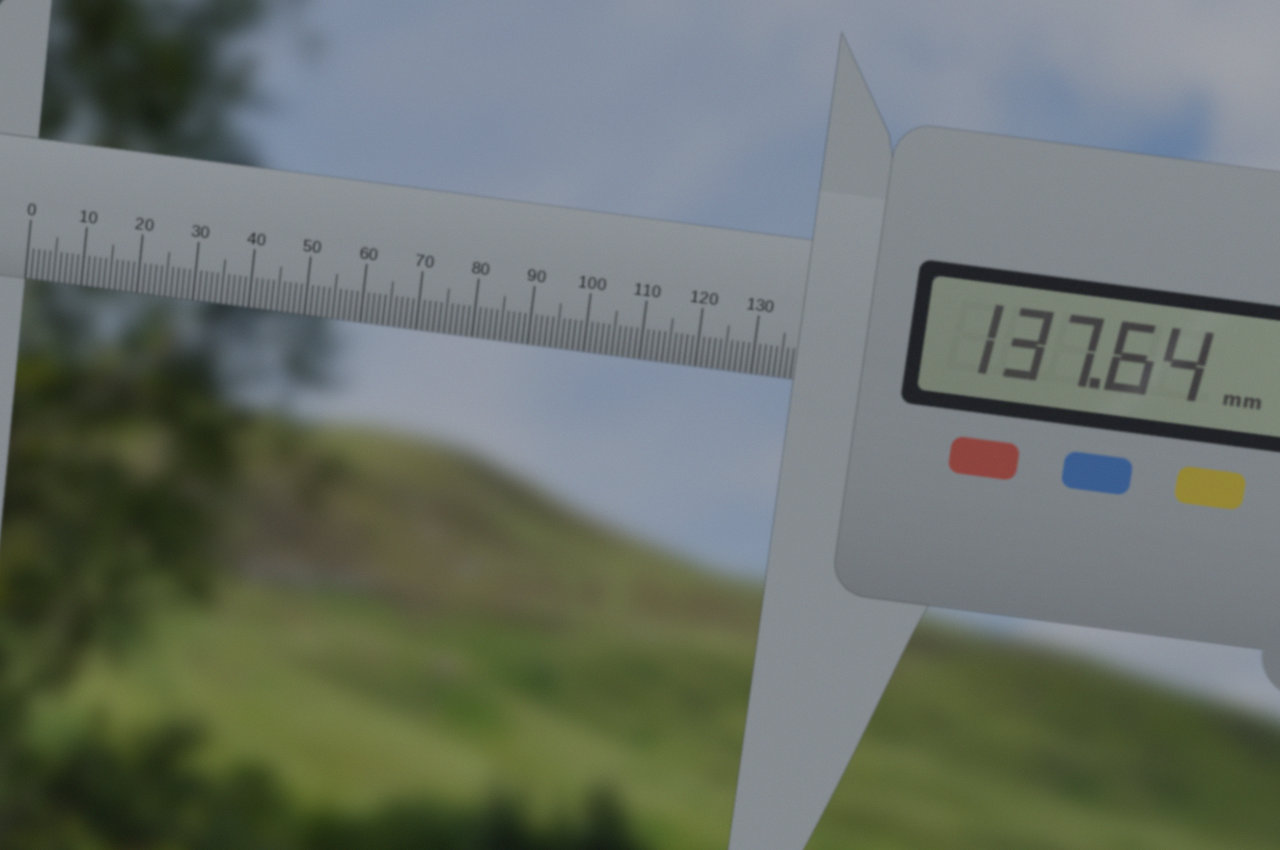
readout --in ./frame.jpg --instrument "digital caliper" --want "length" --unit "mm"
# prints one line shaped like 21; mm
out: 137.64; mm
